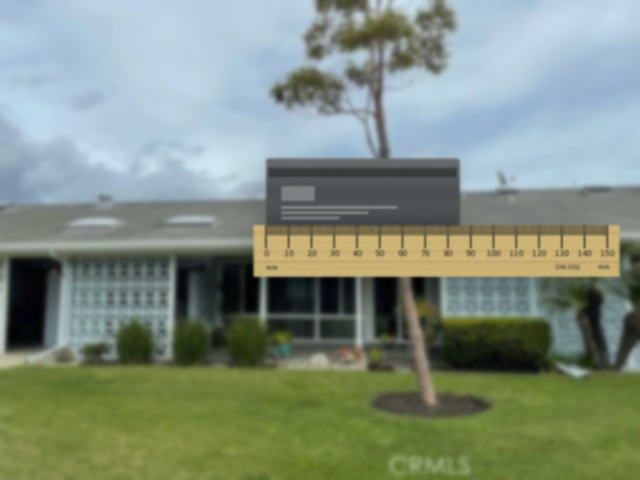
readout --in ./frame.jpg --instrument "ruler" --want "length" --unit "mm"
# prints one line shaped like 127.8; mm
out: 85; mm
